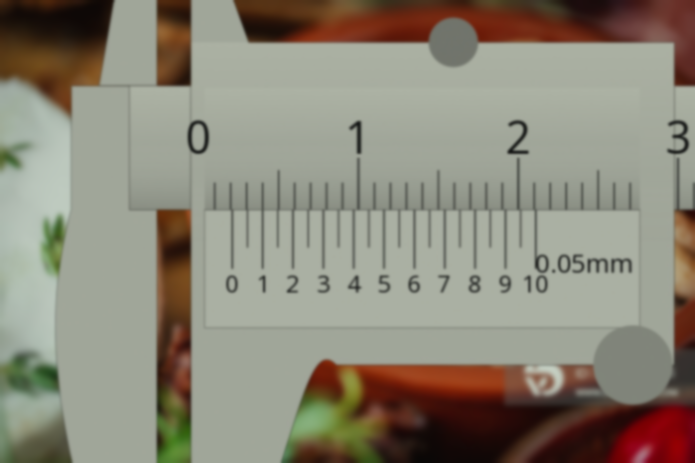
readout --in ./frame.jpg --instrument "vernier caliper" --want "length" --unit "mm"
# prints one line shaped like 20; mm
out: 2.1; mm
